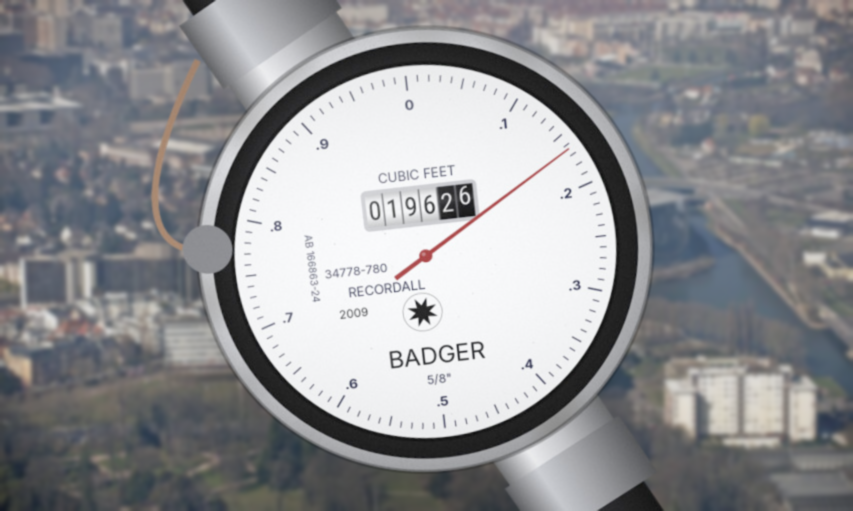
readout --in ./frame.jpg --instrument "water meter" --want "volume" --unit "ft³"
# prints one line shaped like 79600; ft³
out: 19626.16; ft³
